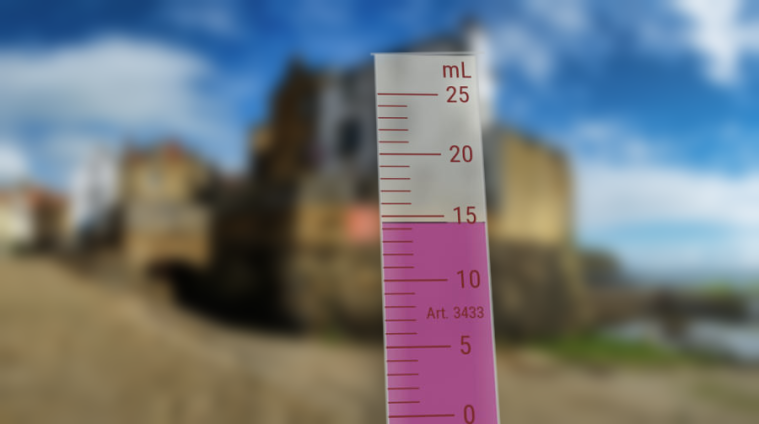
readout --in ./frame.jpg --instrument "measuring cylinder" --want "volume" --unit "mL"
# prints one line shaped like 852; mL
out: 14.5; mL
